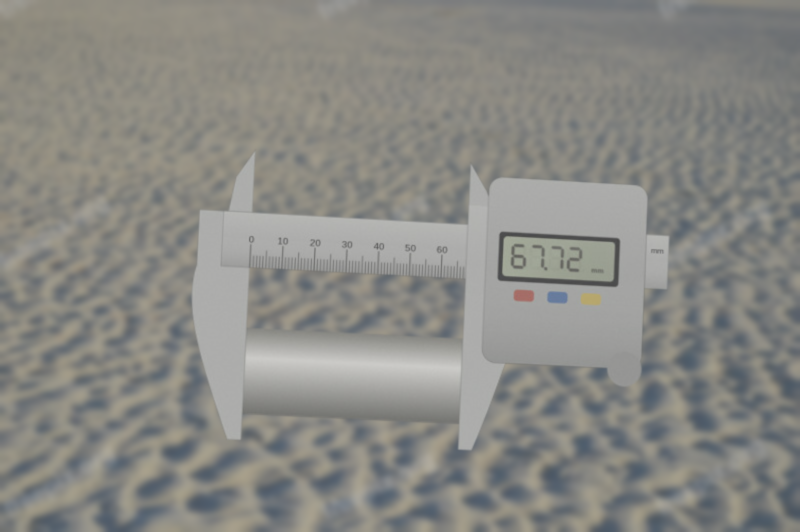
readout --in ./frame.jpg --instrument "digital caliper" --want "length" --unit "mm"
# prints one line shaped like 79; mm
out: 67.72; mm
